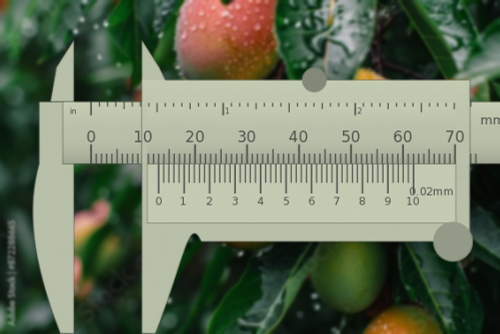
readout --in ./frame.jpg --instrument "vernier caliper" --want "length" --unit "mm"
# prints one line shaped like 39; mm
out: 13.0; mm
